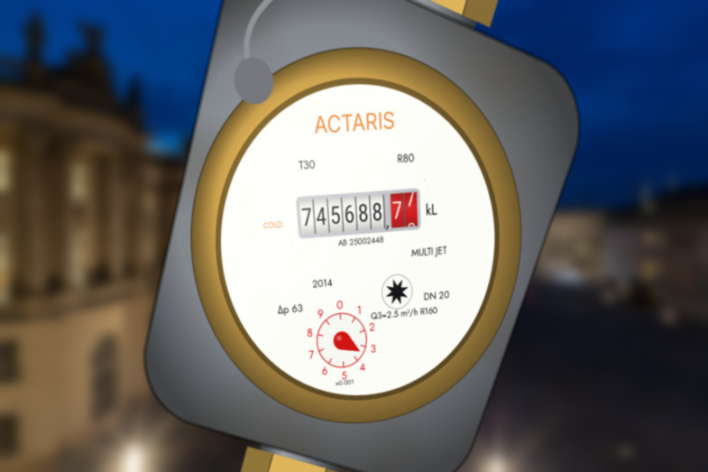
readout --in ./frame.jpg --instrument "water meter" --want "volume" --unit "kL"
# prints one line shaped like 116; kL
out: 745688.773; kL
